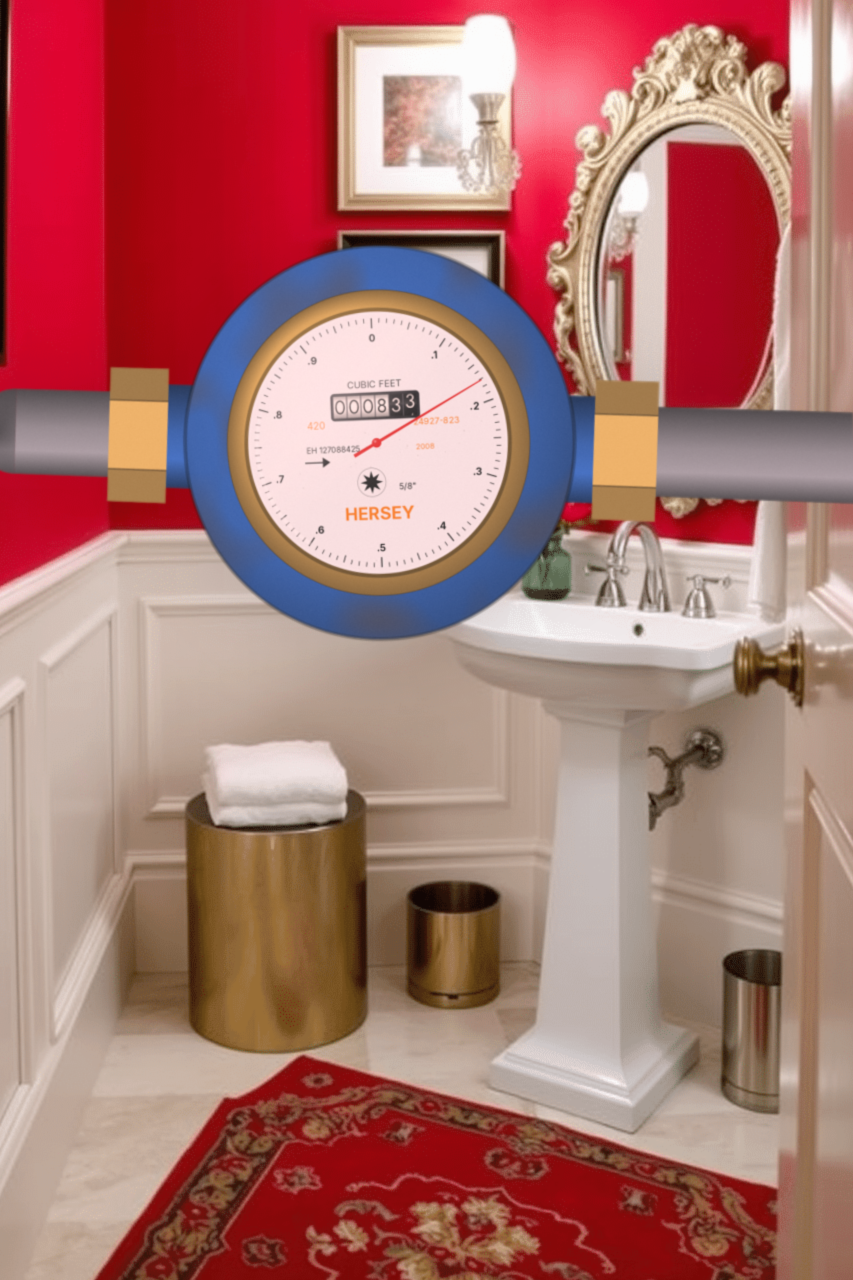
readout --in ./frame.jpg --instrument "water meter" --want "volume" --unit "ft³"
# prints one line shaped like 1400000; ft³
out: 833.17; ft³
